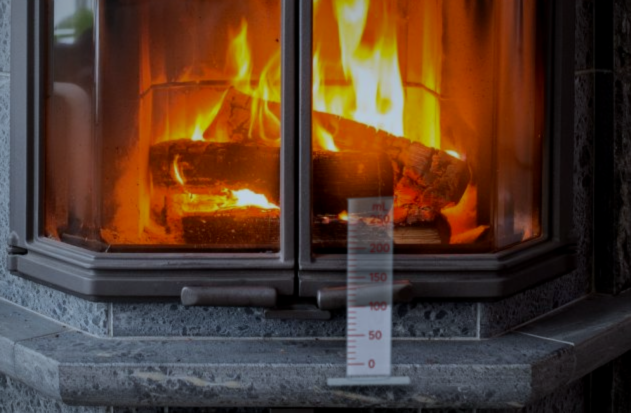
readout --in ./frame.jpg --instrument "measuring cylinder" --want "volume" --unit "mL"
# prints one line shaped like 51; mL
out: 100; mL
